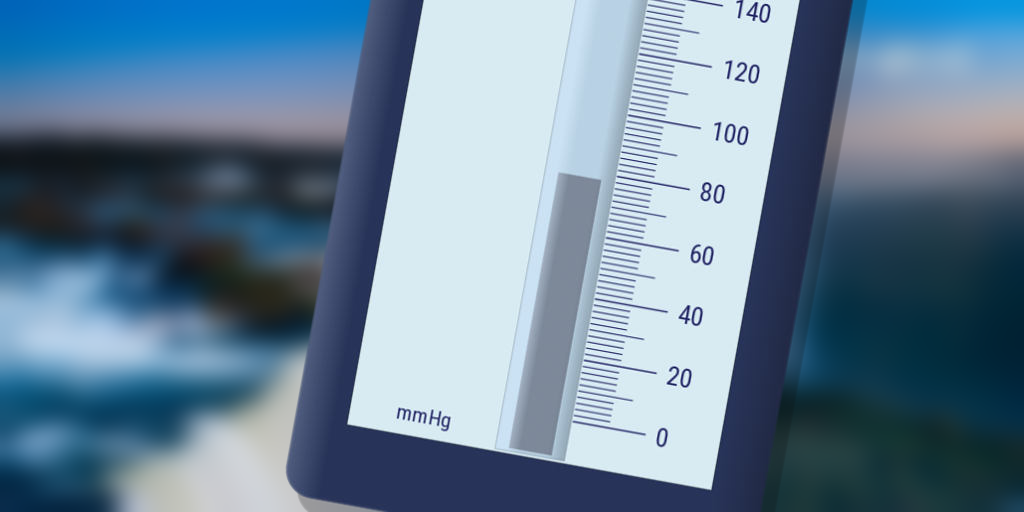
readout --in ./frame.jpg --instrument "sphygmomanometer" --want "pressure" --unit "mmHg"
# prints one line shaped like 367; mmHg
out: 78; mmHg
